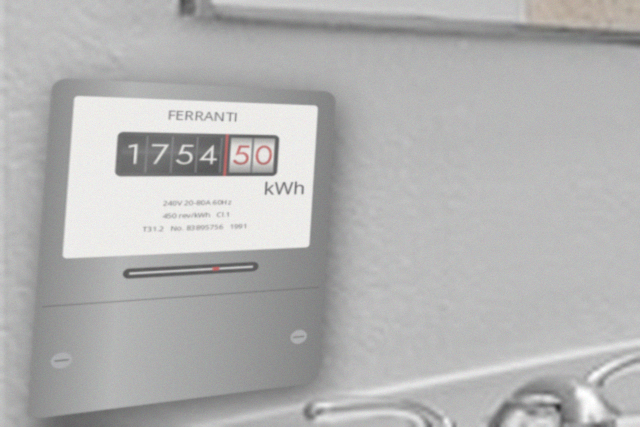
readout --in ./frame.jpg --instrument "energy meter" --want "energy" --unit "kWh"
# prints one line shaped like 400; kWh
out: 1754.50; kWh
